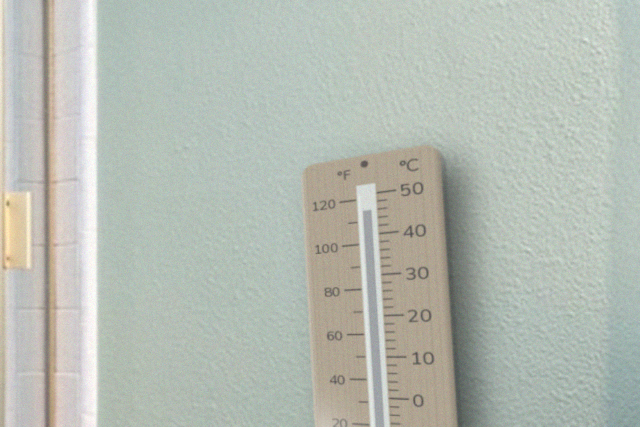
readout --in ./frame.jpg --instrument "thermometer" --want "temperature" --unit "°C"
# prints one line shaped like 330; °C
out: 46; °C
